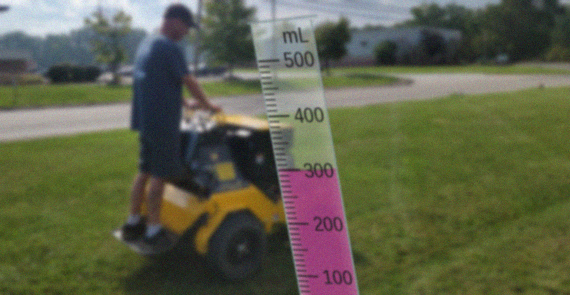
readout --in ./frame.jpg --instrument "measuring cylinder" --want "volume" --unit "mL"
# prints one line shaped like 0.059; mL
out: 300; mL
